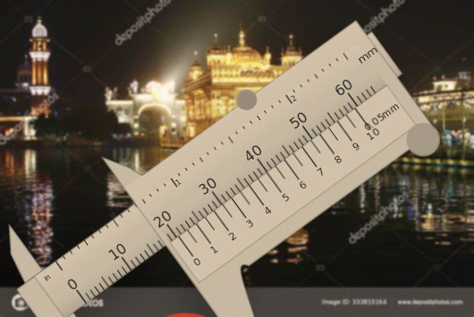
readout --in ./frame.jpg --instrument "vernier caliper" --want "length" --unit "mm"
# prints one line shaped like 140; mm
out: 20.4; mm
